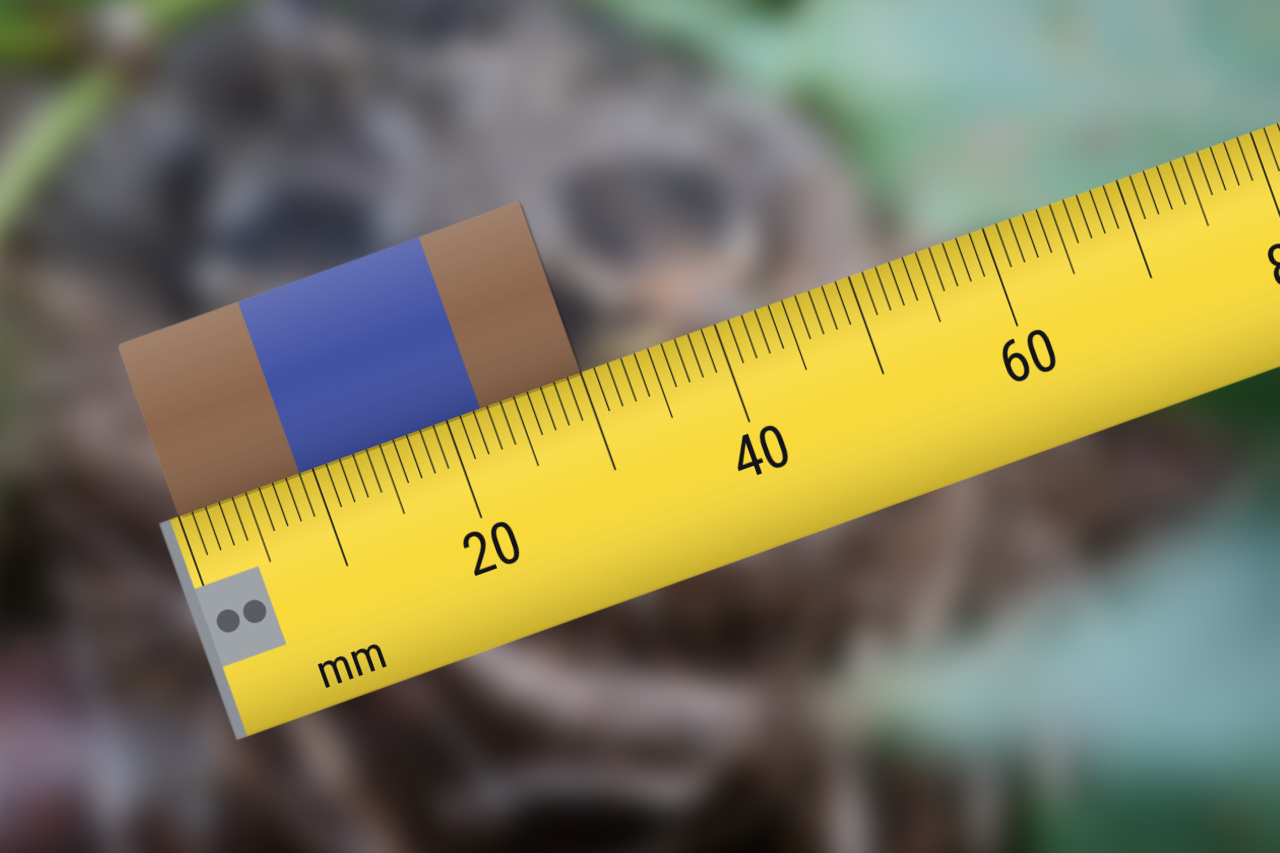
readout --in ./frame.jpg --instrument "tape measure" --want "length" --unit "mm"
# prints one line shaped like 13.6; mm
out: 30; mm
